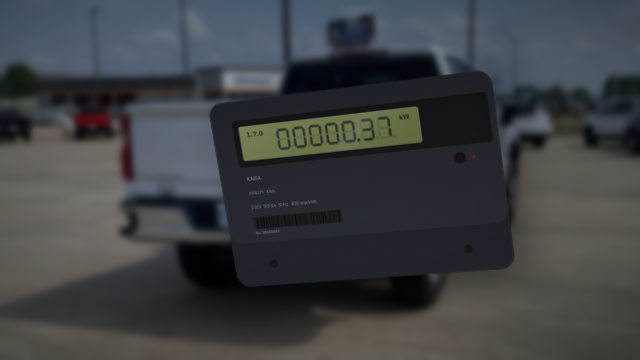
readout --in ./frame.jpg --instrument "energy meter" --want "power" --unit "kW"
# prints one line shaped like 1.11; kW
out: 0.37; kW
